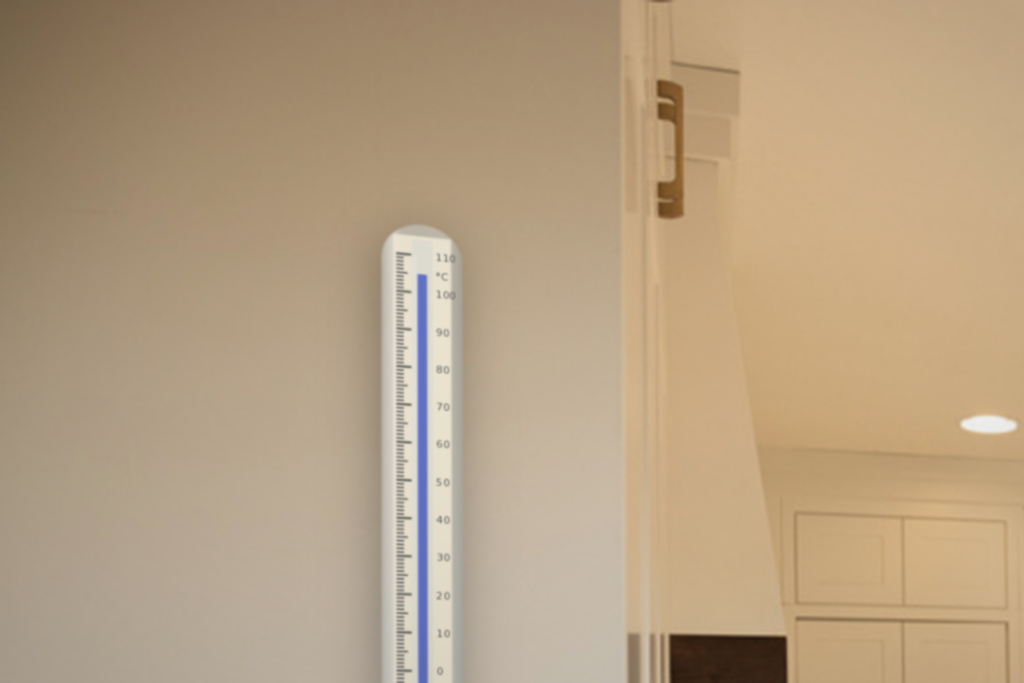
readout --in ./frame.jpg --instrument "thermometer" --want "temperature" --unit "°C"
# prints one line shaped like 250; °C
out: 105; °C
